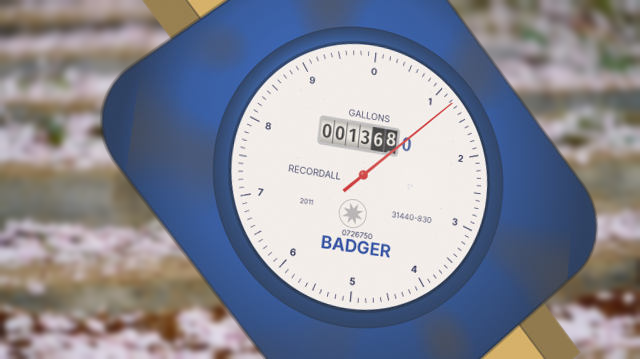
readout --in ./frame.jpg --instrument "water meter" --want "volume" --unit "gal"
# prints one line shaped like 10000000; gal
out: 13681.2; gal
